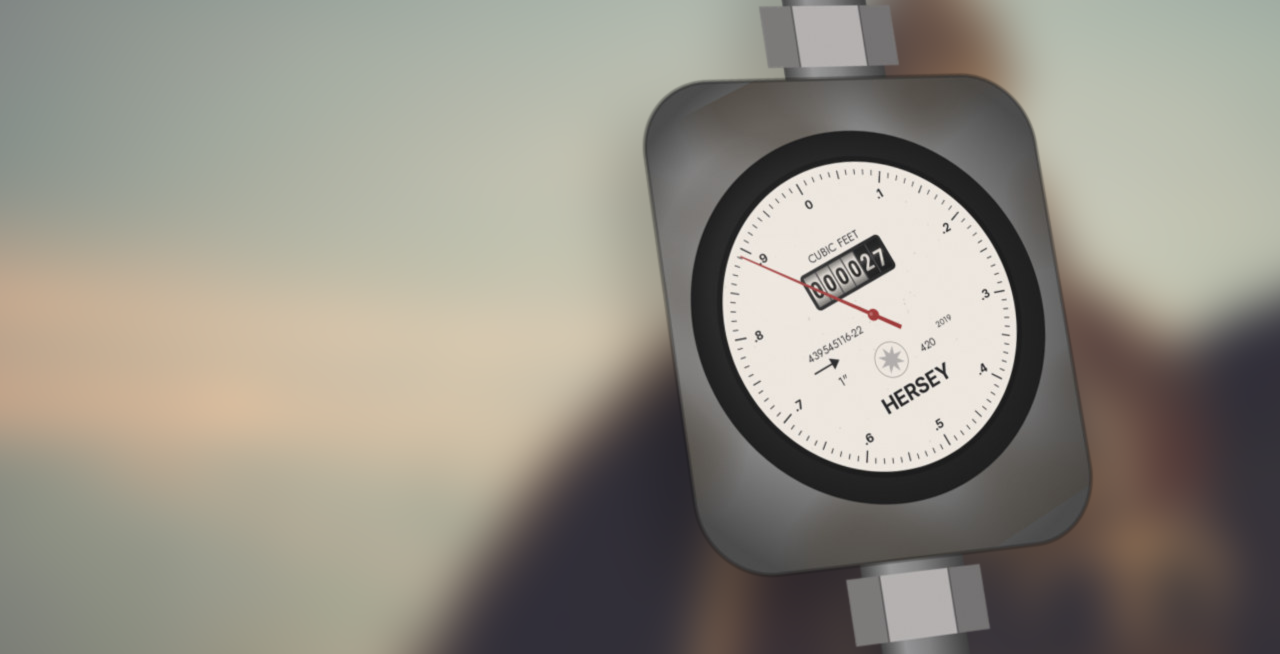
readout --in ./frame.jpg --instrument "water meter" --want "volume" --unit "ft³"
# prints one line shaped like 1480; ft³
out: 26.89; ft³
